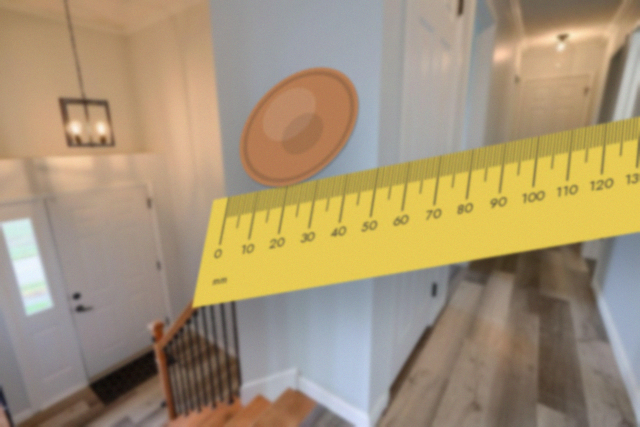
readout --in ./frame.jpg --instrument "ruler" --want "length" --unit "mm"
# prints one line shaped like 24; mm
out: 40; mm
